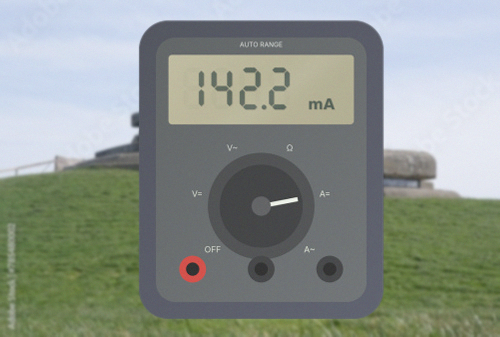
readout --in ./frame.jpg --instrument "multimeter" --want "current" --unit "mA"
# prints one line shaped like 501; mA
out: 142.2; mA
